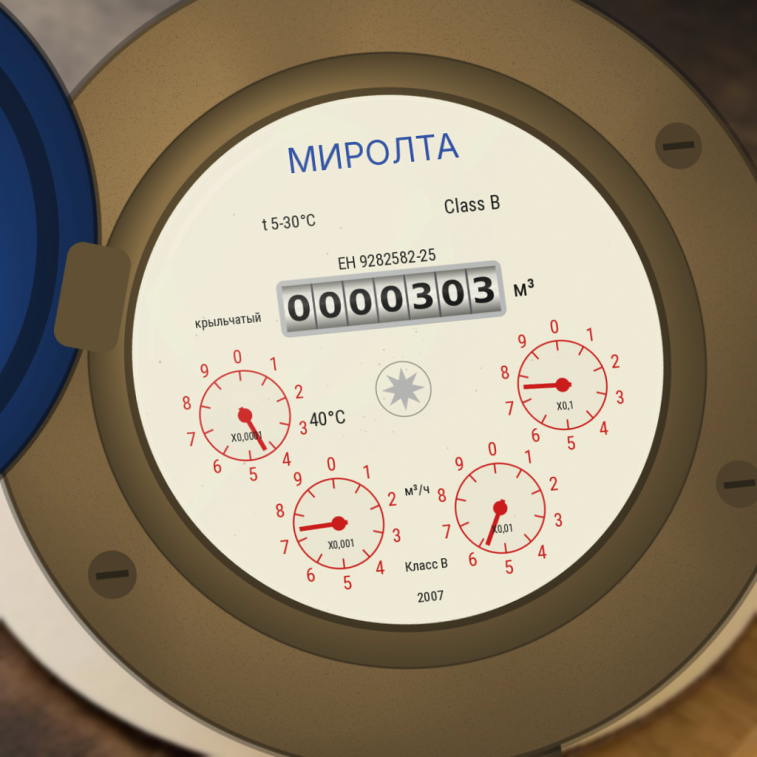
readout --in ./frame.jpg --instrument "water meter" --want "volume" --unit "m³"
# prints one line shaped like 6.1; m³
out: 303.7574; m³
